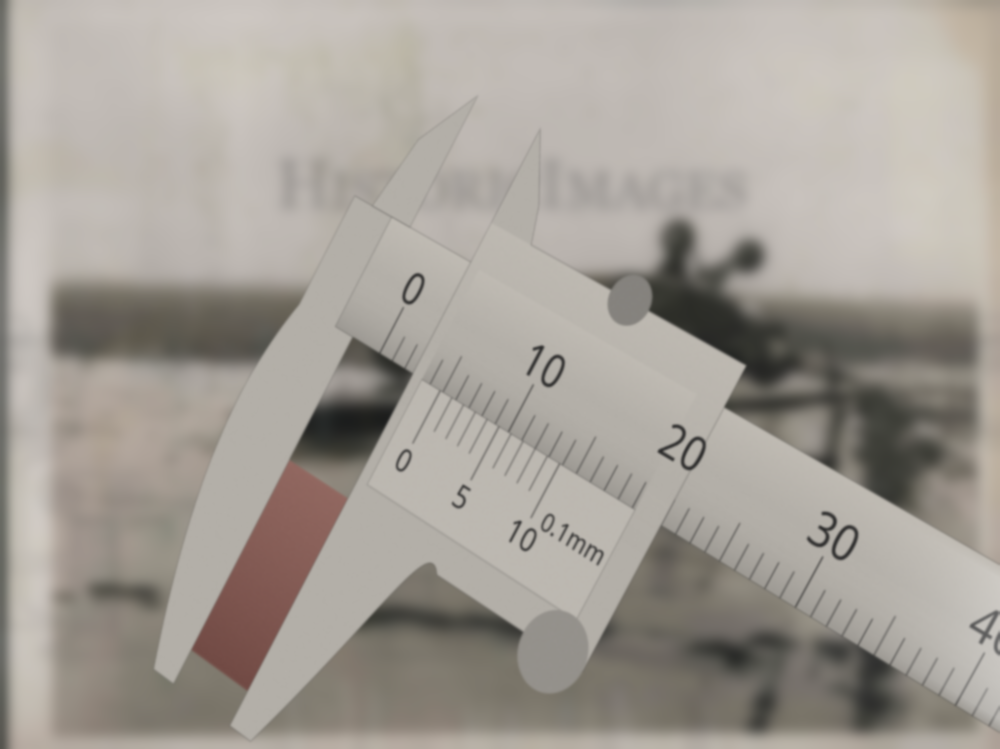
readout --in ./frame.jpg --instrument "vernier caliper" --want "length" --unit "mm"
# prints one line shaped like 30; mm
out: 4.8; mm
